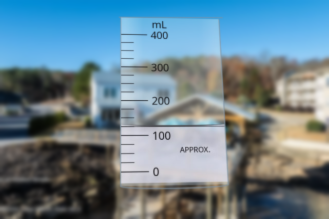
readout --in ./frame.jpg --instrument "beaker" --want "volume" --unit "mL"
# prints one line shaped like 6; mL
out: 125; mL
